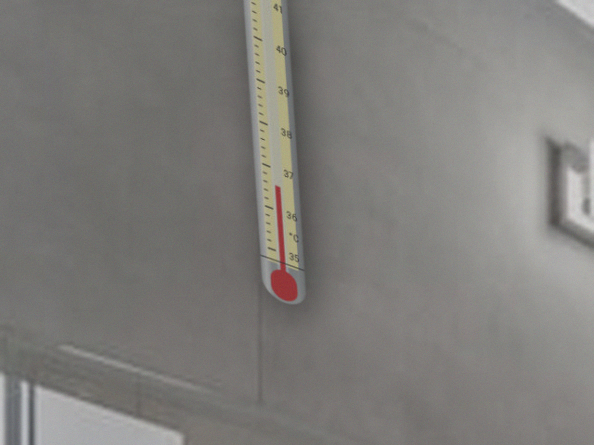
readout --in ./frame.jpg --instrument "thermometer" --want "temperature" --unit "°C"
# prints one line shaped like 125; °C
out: 36.6; °C
